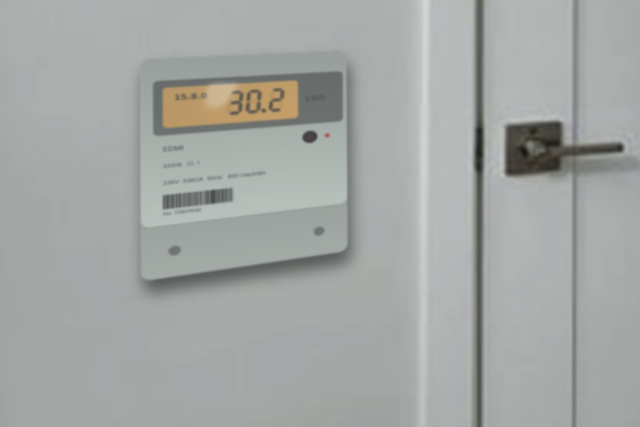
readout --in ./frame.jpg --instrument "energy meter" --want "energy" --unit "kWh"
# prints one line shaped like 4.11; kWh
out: 30.2; kWh
